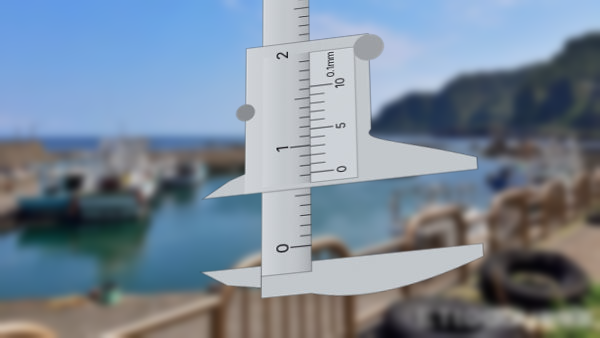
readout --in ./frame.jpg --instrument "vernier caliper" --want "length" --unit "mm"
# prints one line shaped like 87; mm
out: 7.2; mm
